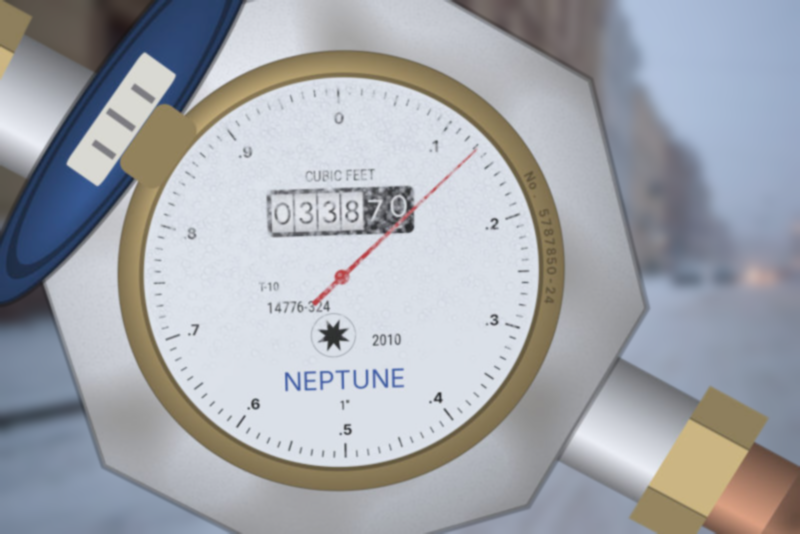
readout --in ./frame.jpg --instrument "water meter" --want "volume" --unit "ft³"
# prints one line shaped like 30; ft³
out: 33870.13; ft³
